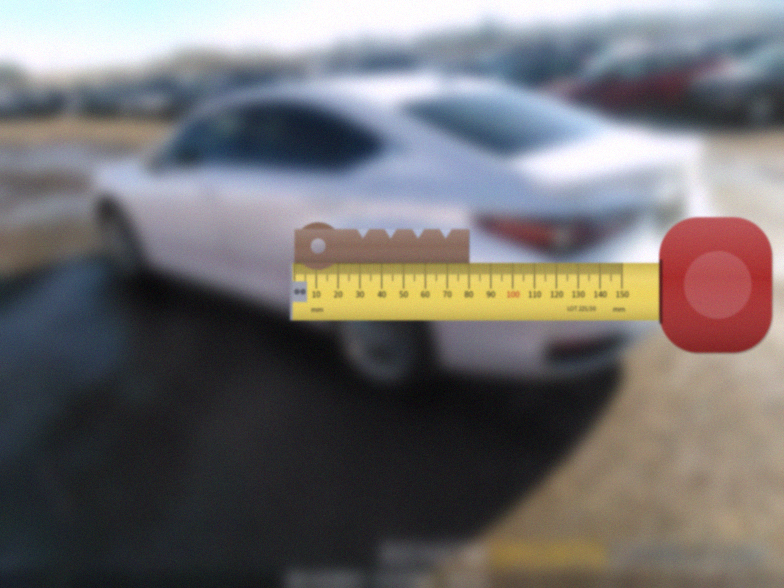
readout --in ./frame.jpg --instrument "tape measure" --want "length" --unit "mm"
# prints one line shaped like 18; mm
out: 80; mm
